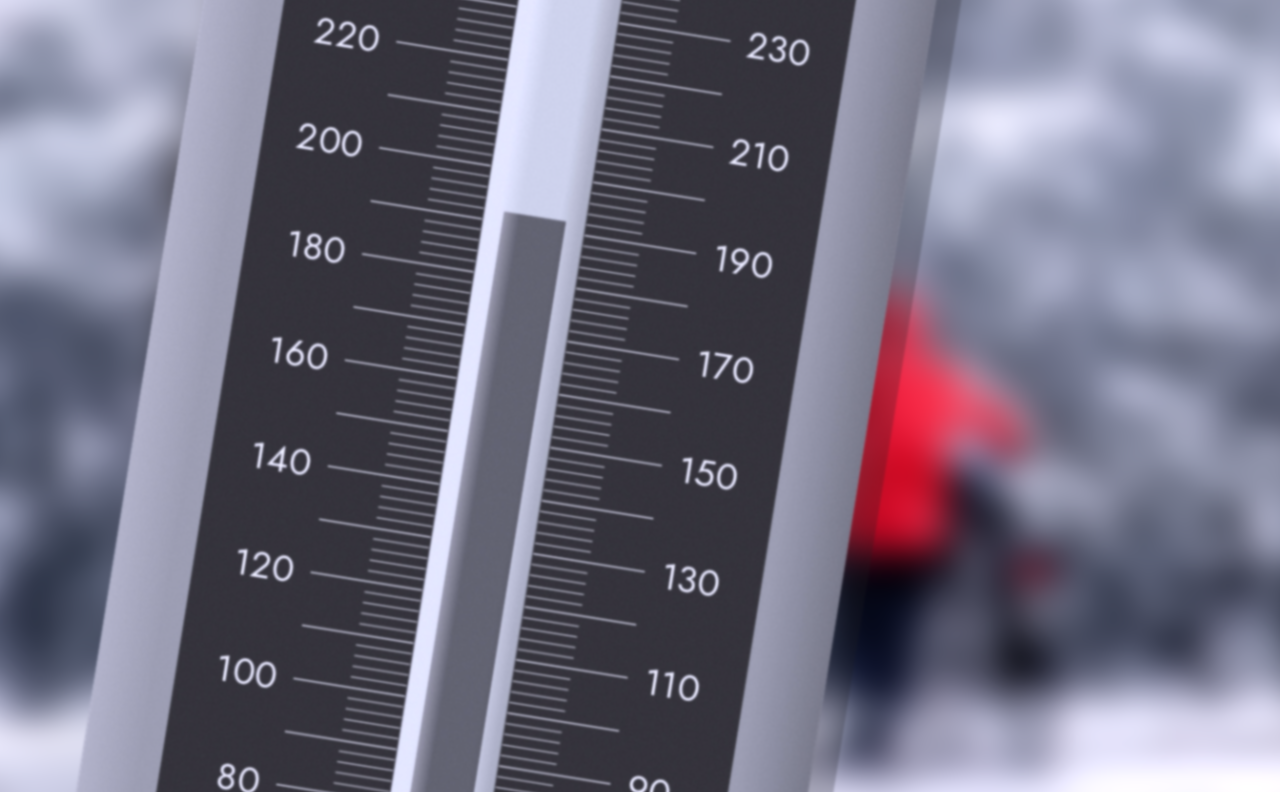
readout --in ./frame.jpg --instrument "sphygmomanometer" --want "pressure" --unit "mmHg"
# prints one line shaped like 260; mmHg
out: 192; mmHg
